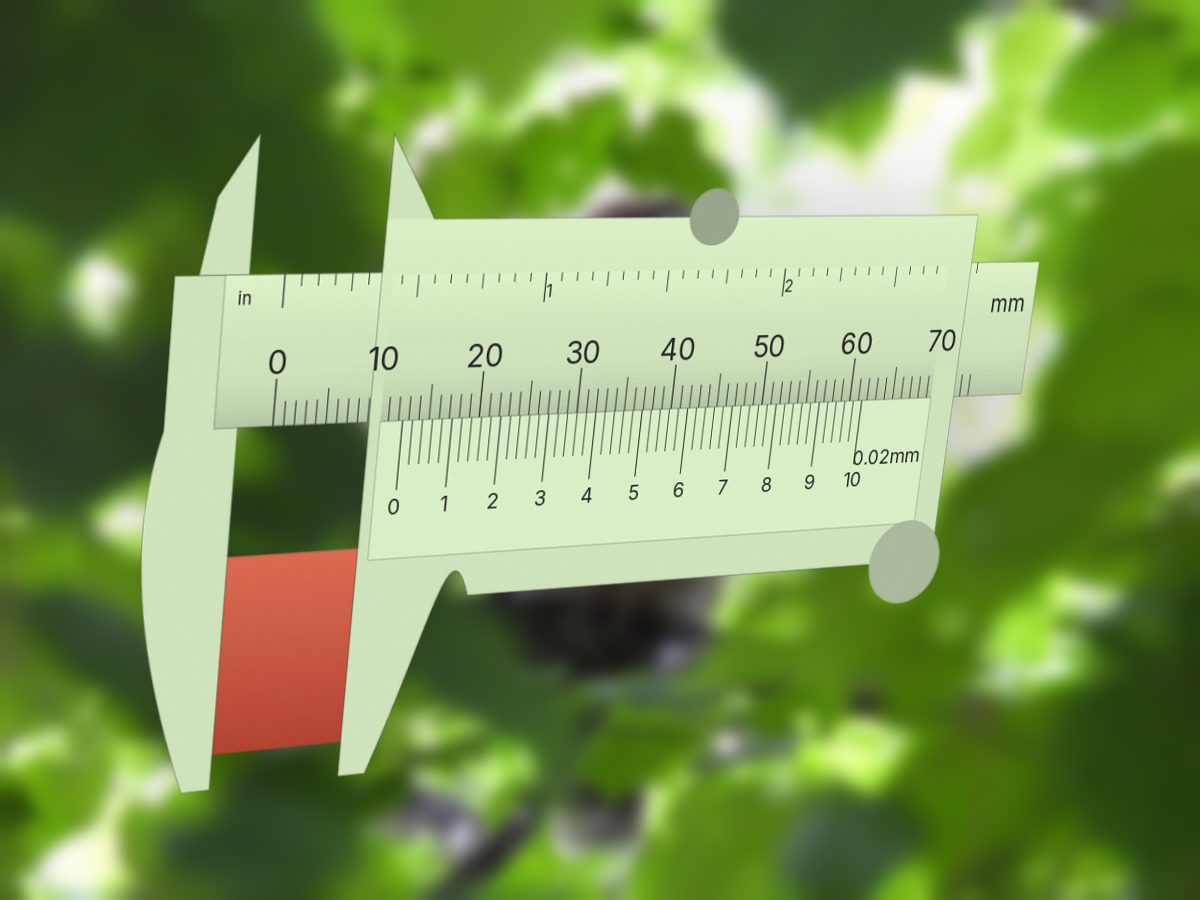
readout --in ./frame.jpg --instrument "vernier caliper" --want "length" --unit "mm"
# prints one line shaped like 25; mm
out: 12.4; mm
